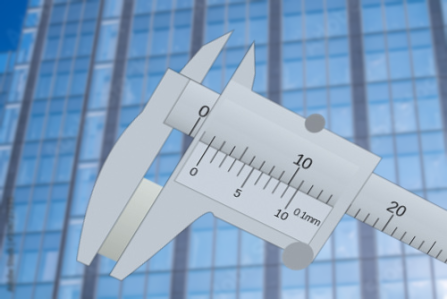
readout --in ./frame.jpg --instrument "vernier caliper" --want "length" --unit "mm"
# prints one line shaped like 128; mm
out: 2.0; mm
